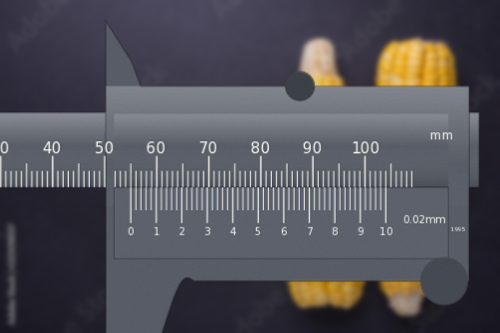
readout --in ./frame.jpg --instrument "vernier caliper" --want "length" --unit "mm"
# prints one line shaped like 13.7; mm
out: 55.0; mm
